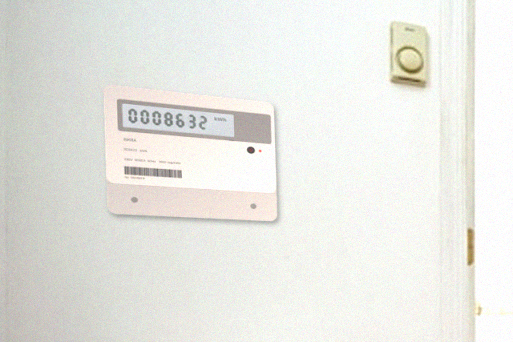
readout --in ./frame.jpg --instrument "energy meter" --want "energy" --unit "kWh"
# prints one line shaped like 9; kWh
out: 8632; kWh
